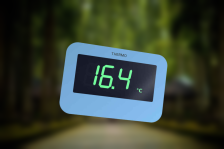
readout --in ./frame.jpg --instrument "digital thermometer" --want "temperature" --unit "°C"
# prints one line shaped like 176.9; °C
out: 16.4; °C
